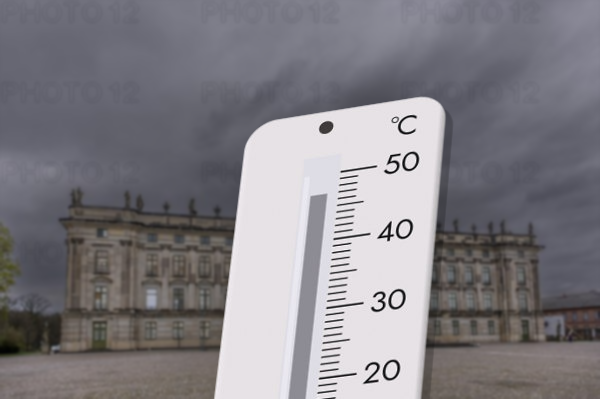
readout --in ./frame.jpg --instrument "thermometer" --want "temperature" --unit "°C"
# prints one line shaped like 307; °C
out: 47; °C
